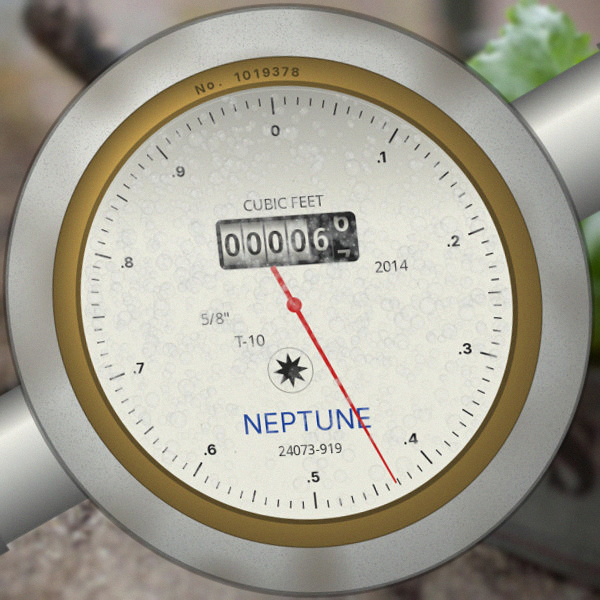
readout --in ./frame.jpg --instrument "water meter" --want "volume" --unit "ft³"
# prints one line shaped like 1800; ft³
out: 66.43; ft³
